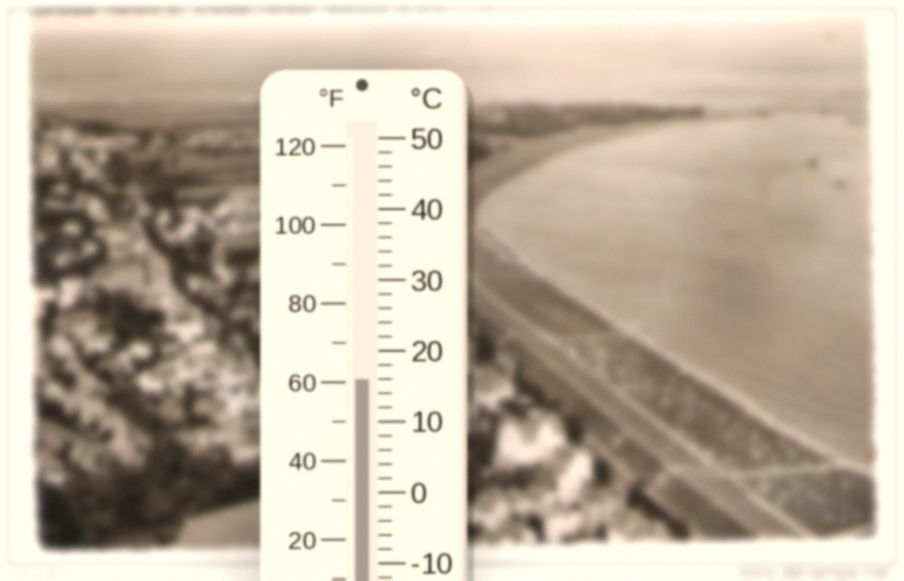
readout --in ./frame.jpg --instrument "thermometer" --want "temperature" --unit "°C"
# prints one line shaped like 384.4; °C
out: 16; °C
